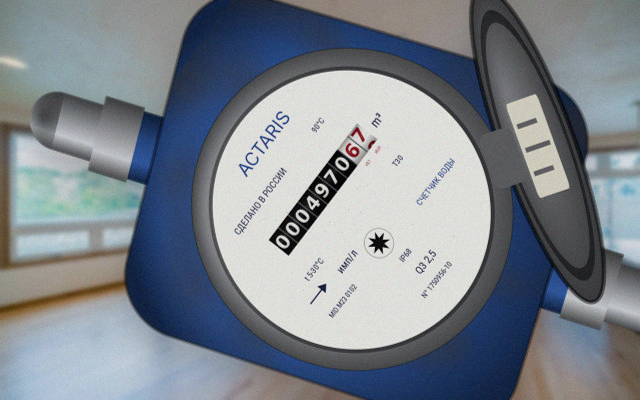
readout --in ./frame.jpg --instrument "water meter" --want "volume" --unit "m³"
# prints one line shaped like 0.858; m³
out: 4970.67; m³
